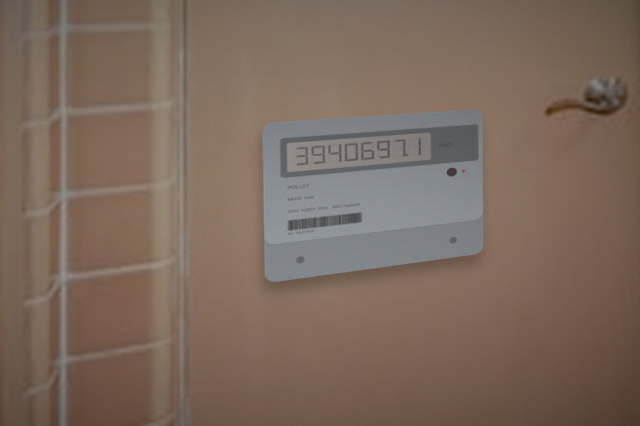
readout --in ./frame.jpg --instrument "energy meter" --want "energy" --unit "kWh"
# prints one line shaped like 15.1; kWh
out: 3940697.1; kWh
